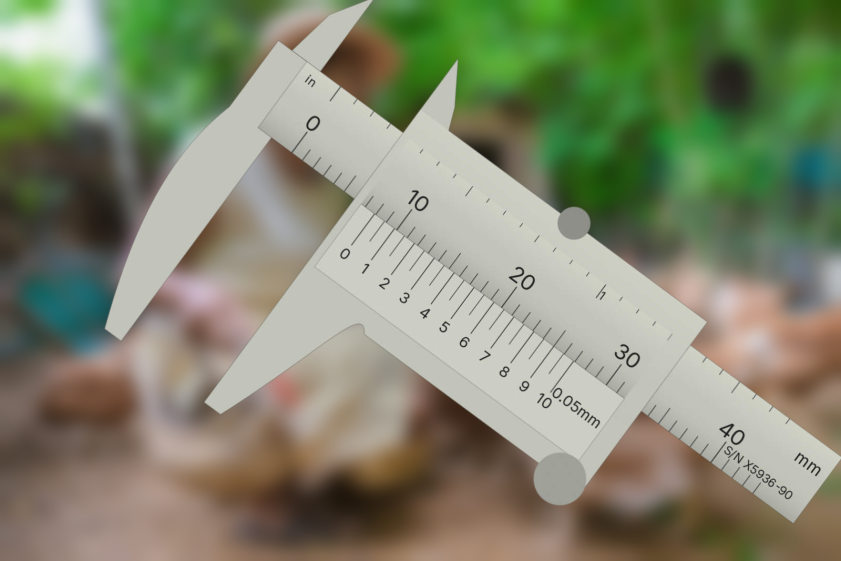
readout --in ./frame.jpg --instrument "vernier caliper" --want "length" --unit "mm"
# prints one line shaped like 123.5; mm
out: 7.9; mm
